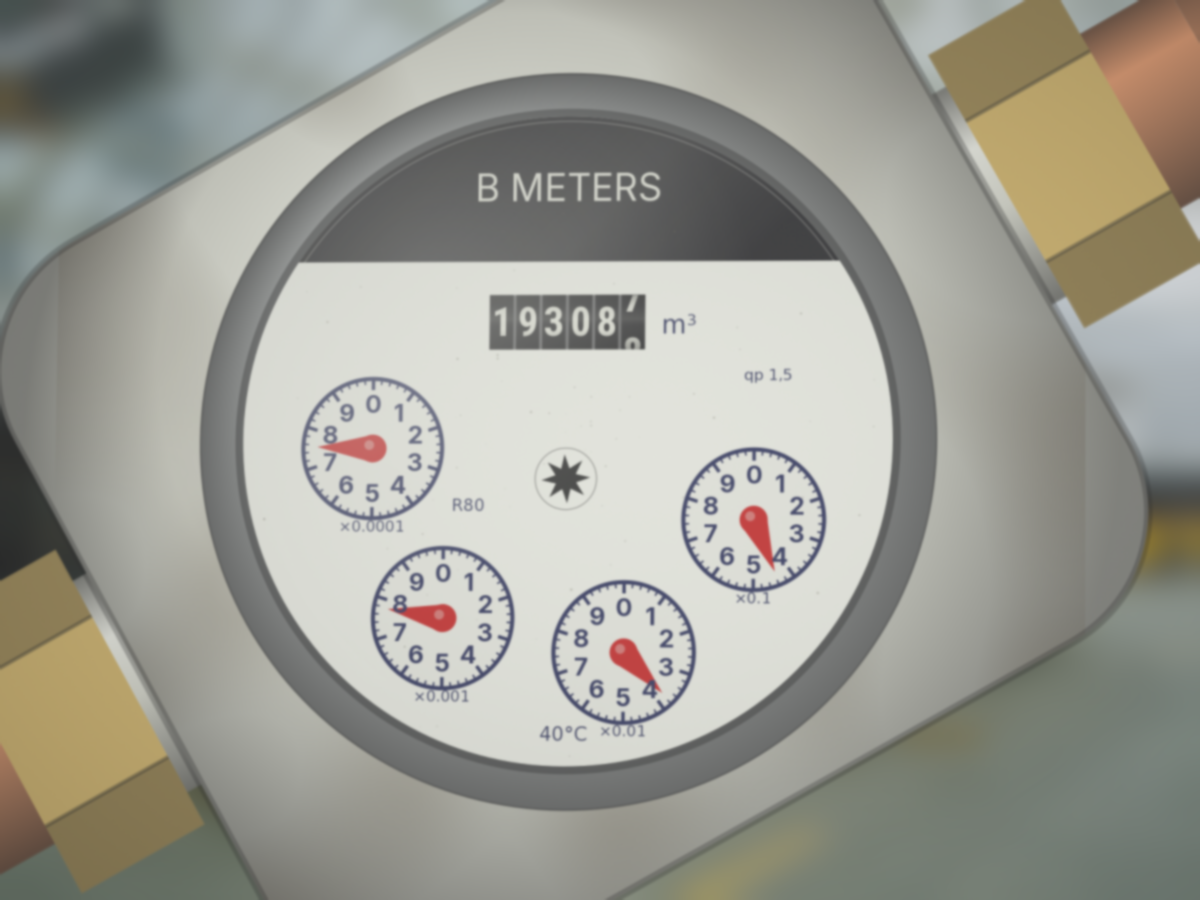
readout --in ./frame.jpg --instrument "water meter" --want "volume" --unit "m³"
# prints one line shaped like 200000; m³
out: 193087.4377; m³
